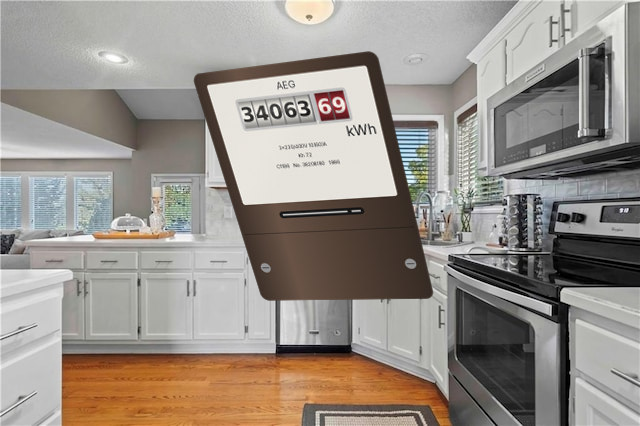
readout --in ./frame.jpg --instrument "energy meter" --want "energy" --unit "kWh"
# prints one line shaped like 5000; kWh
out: 34063.69; kWh
